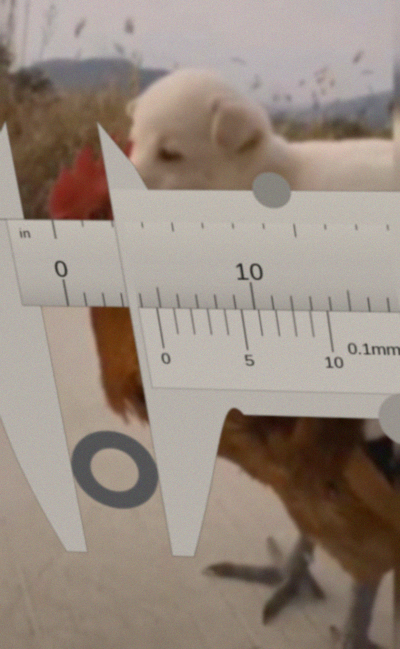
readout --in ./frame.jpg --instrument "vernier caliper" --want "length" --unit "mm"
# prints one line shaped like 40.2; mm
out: 4.8; mm
